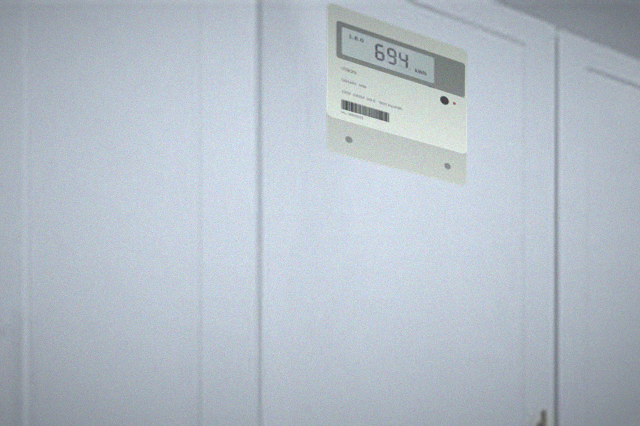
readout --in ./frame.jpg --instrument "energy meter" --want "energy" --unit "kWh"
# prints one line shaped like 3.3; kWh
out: 694; kWh
